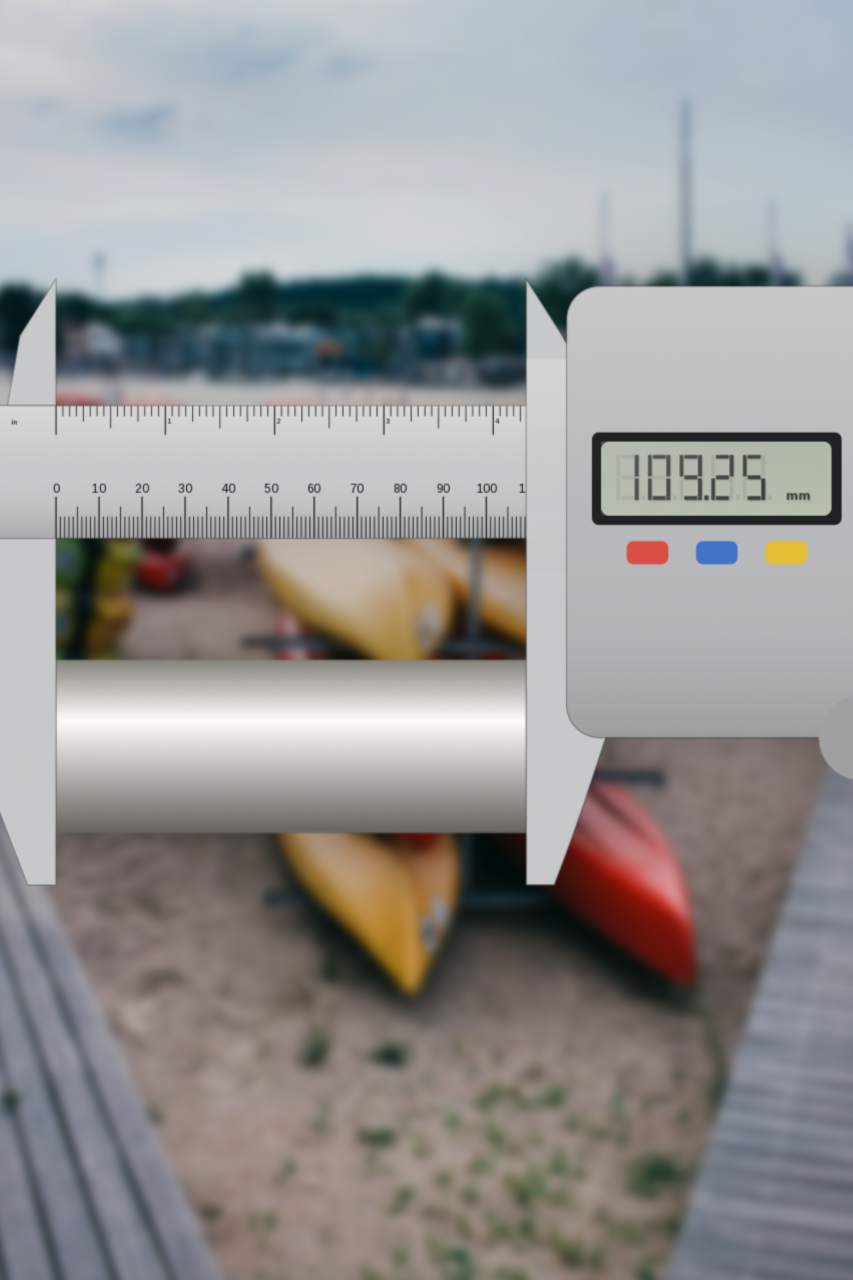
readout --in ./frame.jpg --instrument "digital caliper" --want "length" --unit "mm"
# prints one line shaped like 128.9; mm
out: 109.25; mm
